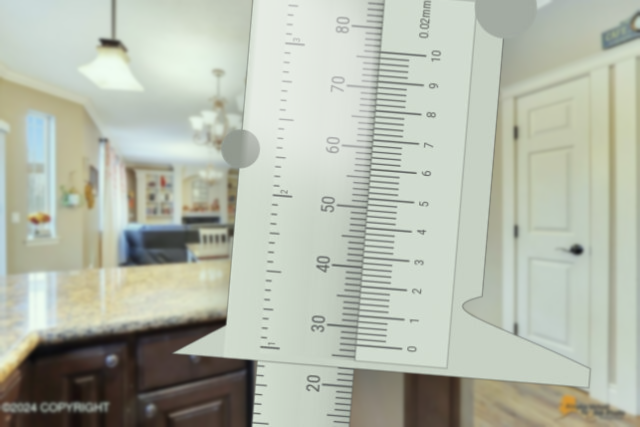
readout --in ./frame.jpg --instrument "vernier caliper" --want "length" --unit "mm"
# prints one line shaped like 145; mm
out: 27.0; mm
